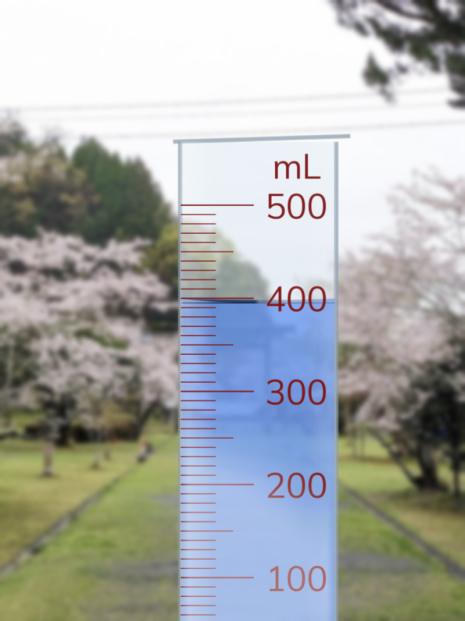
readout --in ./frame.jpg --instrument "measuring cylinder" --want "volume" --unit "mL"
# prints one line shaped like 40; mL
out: 395; mL
